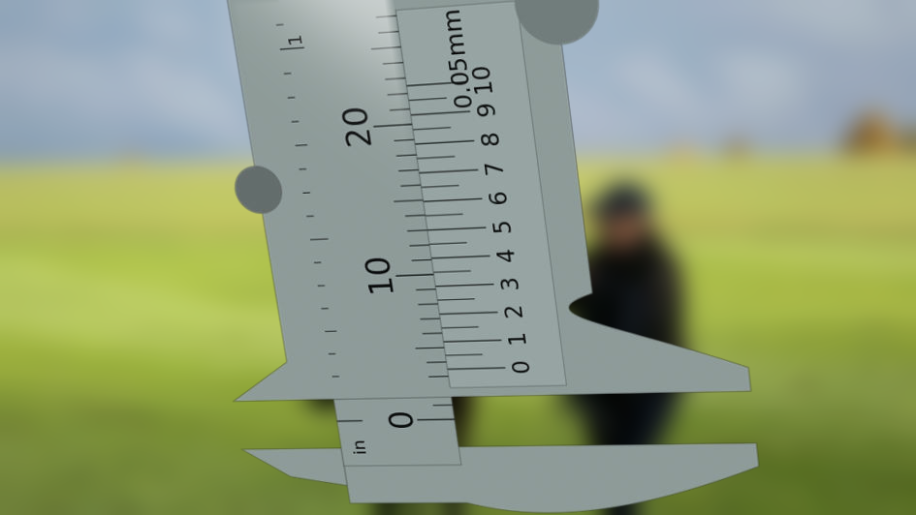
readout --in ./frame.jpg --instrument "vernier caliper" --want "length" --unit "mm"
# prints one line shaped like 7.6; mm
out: 3.5; mm
